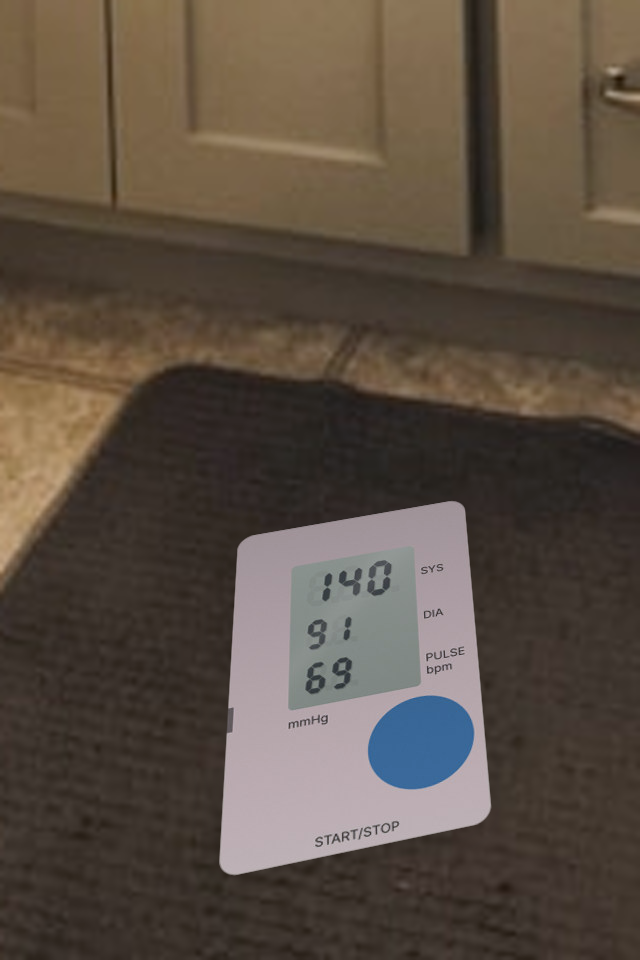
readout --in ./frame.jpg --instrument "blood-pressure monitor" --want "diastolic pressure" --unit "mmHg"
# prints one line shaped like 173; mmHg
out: 91; mmHg
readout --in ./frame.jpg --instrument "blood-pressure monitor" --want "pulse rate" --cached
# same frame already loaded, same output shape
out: 69; bpm
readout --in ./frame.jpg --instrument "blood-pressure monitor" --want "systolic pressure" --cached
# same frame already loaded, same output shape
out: 140; mmHg
